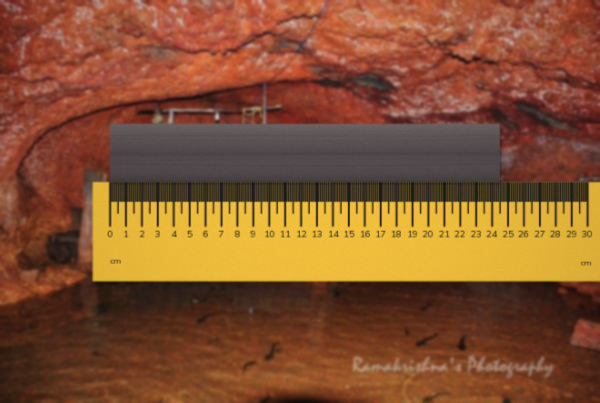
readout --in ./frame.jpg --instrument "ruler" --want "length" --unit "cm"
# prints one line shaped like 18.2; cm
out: 24.5; cm
